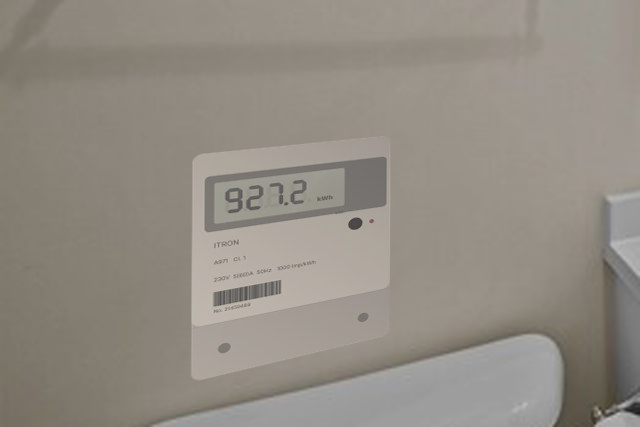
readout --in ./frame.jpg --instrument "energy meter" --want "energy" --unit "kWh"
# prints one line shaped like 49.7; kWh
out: 927.2; kWh
